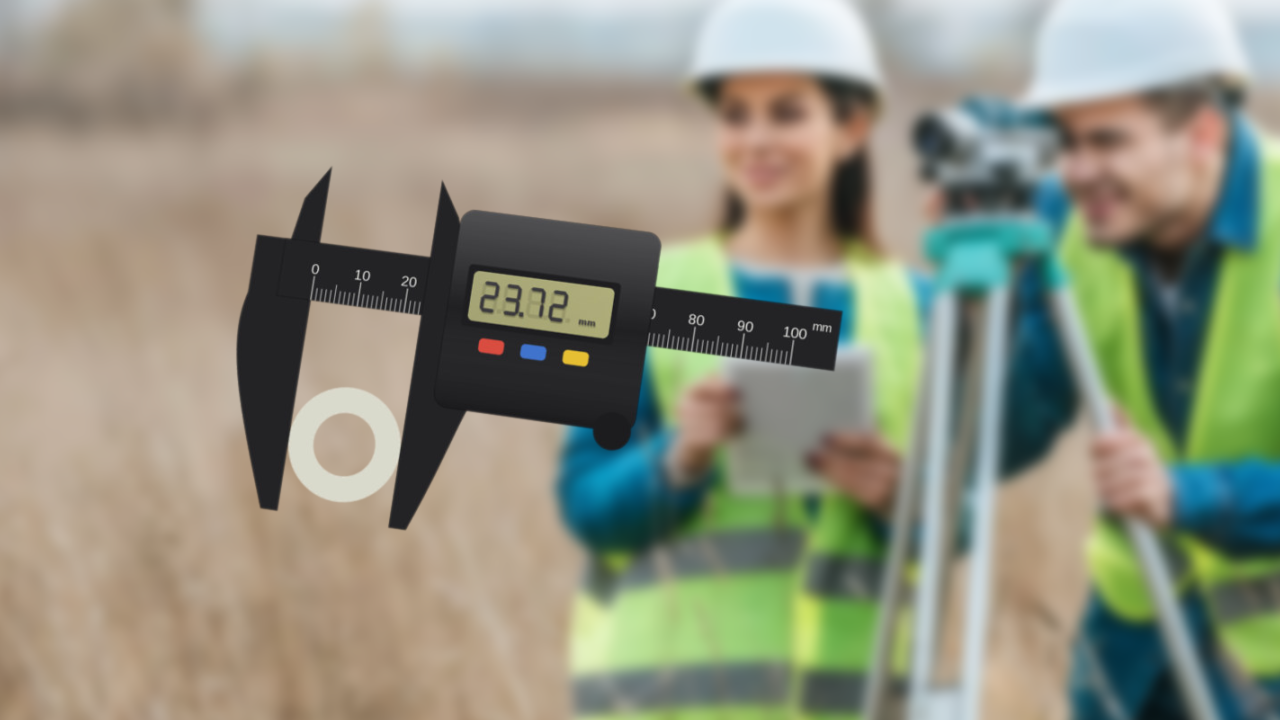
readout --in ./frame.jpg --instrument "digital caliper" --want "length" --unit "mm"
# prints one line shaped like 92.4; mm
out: 23.72; mm
